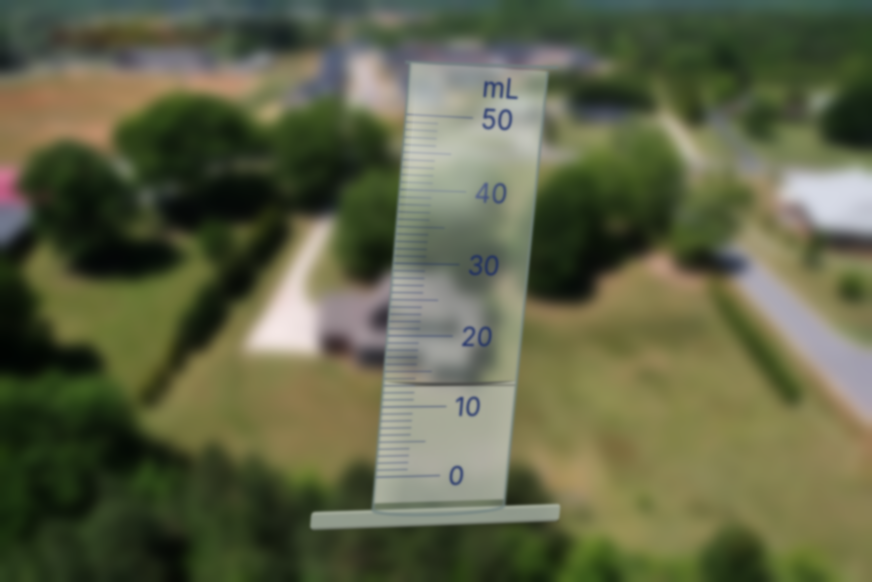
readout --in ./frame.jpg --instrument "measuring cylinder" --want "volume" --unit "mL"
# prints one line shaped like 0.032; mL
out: 13; mL
